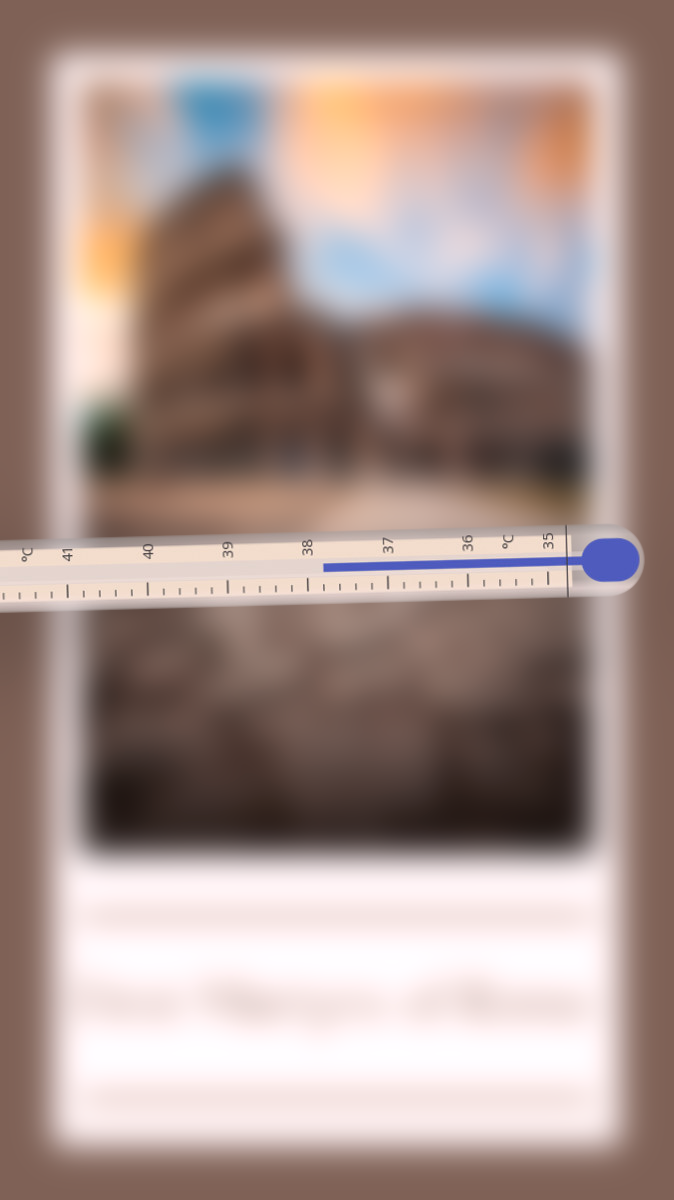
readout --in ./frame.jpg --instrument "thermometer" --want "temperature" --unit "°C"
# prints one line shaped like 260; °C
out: 37.8; °C
